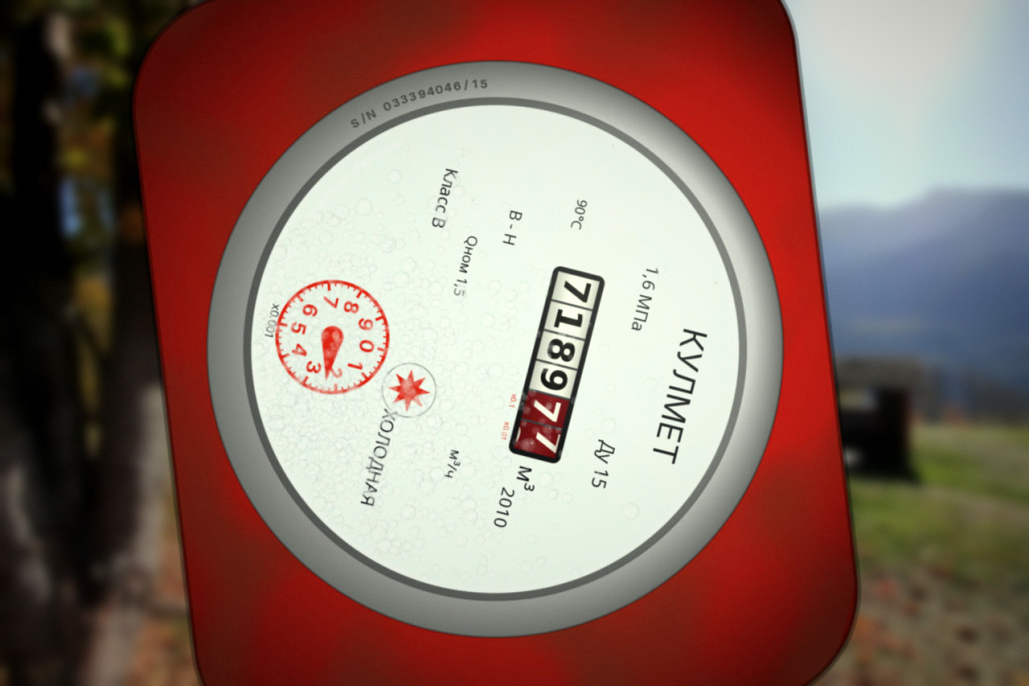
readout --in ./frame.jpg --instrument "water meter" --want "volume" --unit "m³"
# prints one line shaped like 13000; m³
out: 7189.772; m³
